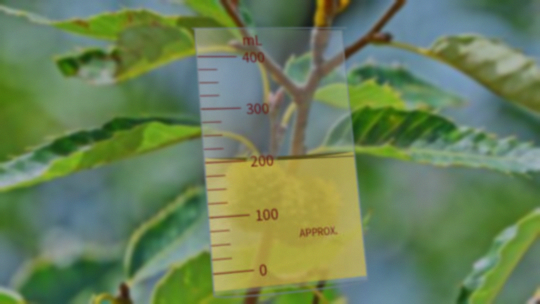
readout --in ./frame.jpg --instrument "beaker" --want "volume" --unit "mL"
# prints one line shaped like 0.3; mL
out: 200; mL
